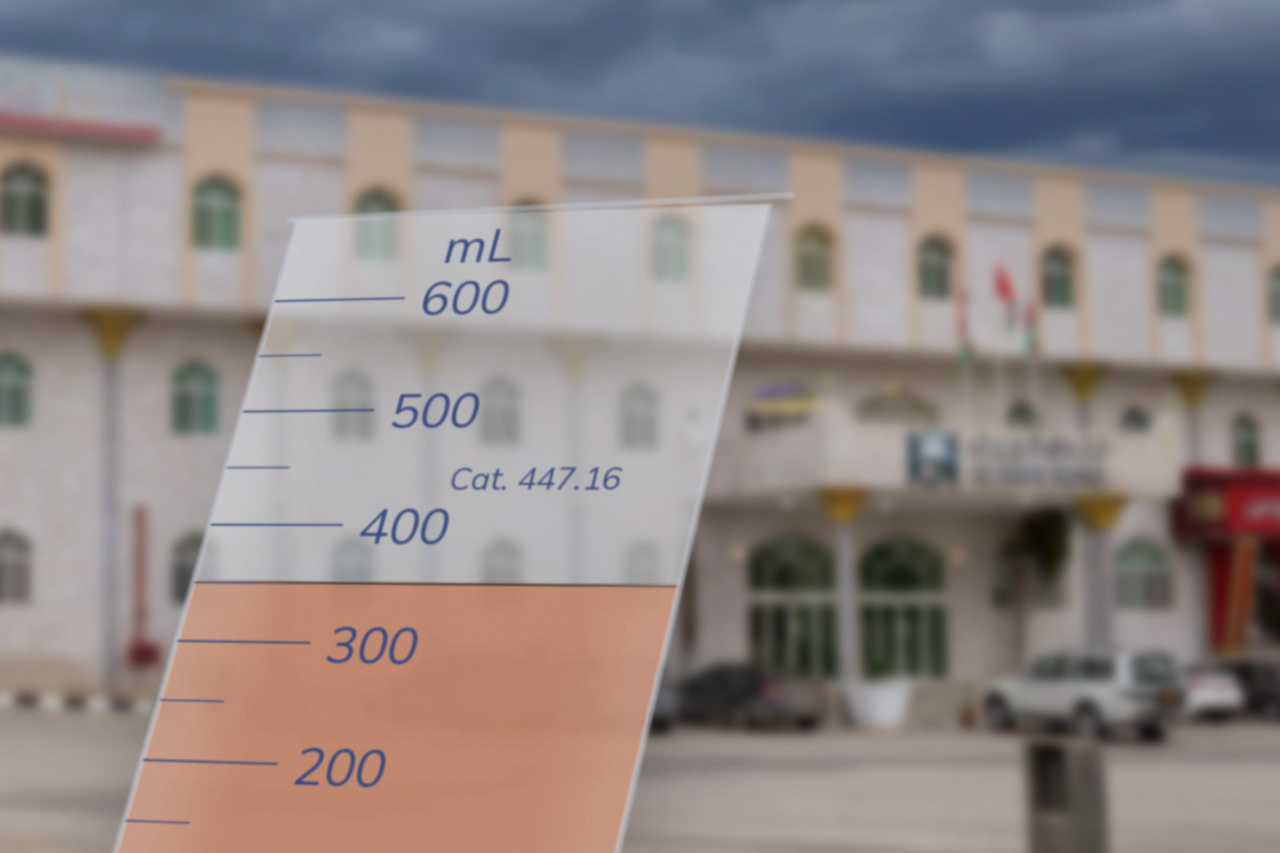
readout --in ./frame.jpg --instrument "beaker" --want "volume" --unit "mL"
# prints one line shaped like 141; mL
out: 350; mL
